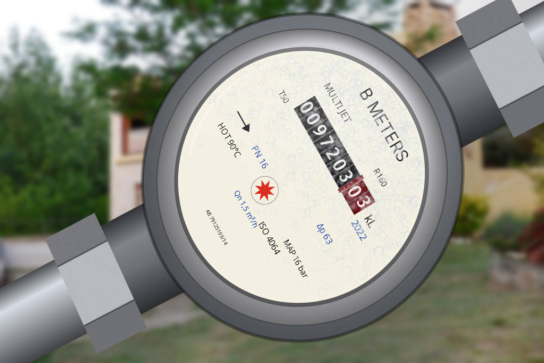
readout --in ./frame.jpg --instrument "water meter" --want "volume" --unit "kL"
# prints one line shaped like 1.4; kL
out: 97203.03; kL
